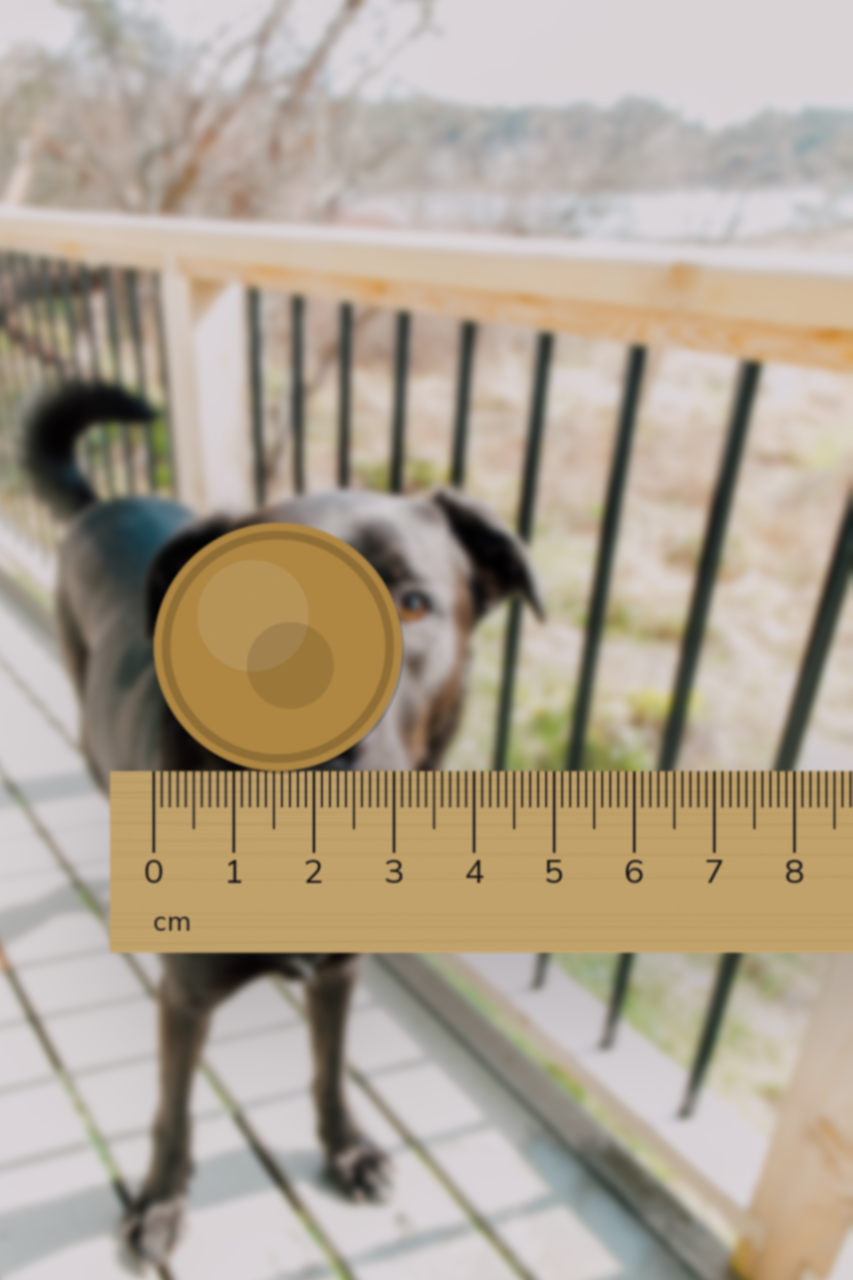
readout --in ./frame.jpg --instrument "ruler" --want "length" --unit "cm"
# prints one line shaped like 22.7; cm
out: 3.1; cm
